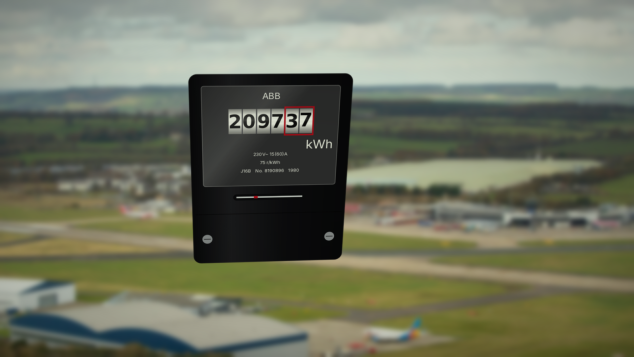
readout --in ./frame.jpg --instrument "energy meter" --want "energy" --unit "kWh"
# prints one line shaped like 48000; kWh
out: 2097.37; kWh
